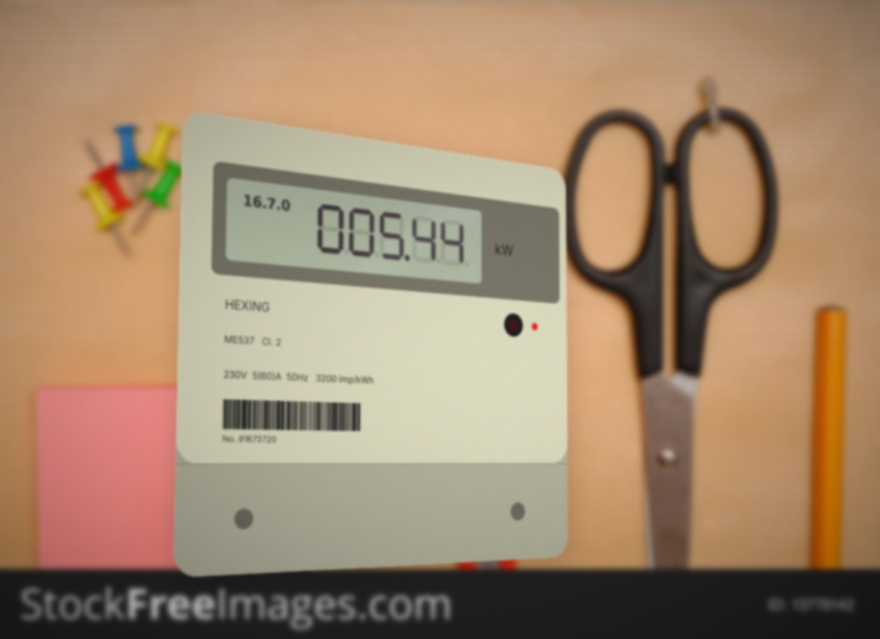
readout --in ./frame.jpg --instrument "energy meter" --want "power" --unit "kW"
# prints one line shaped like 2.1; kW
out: 5.44; kW
